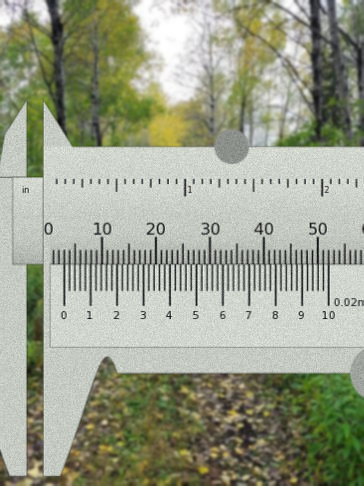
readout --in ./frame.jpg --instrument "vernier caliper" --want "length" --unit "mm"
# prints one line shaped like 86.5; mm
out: 3.0; mm
